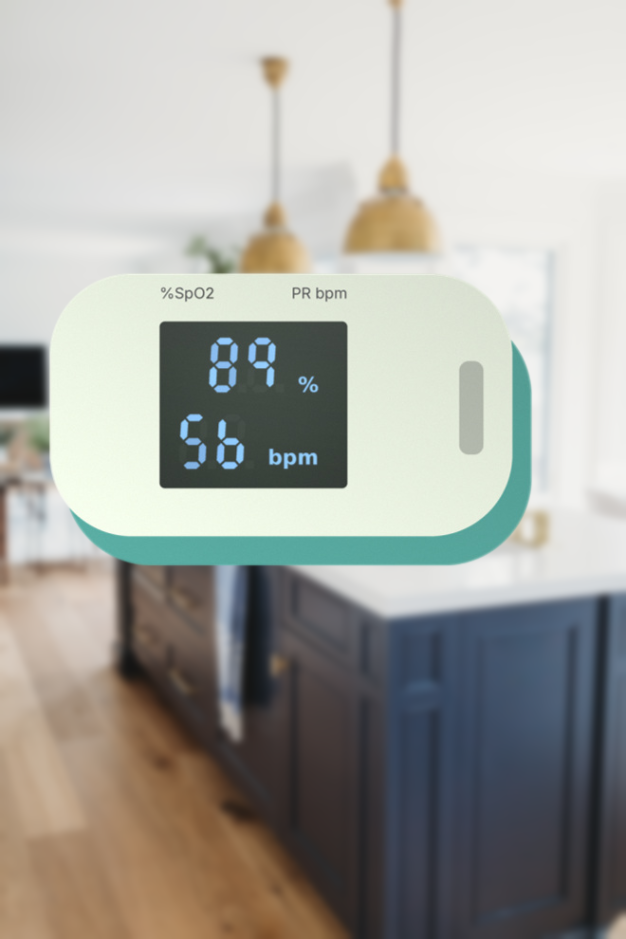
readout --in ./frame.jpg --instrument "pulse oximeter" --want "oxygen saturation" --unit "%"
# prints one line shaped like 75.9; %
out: 89; %
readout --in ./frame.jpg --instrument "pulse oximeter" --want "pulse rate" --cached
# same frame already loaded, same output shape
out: 56; bpm
